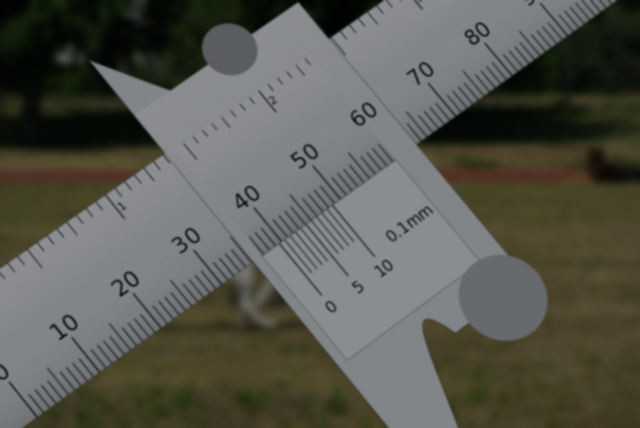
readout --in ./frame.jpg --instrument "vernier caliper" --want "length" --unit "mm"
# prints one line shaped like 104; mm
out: 39.6; mm
